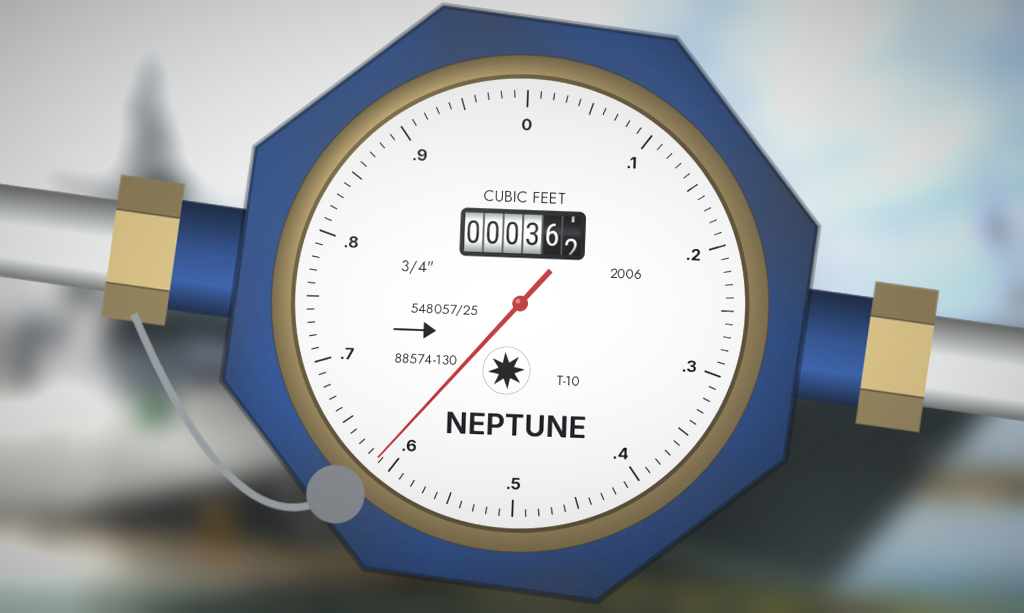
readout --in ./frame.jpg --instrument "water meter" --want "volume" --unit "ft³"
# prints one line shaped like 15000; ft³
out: 361.61; ft³
